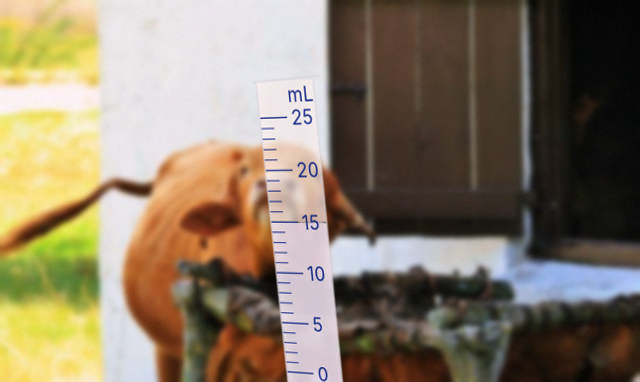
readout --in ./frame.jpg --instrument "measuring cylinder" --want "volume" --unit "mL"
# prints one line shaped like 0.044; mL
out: 15; mL
